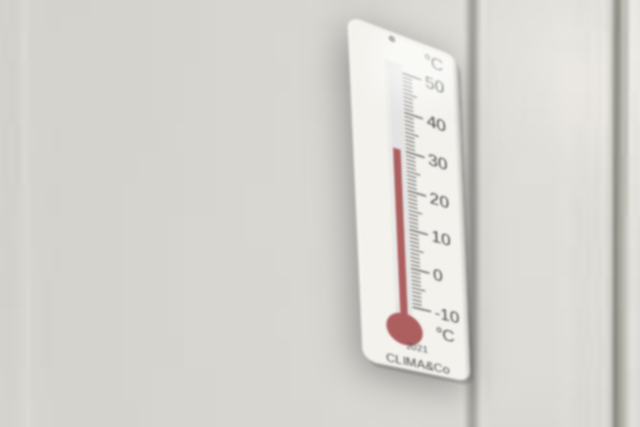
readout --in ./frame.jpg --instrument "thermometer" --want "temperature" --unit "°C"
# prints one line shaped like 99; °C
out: 30; °C
